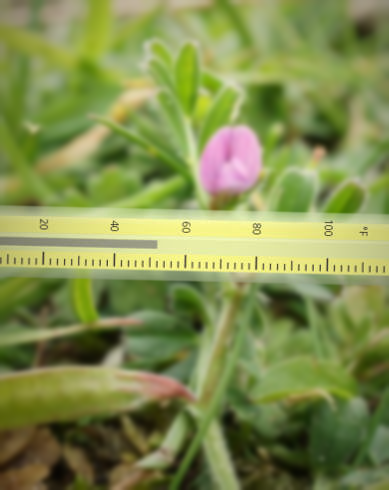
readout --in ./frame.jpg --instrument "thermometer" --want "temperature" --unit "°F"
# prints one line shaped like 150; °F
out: 52; °F
